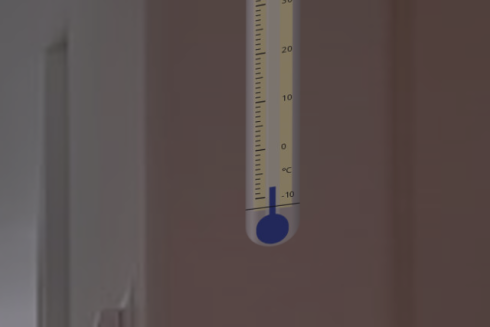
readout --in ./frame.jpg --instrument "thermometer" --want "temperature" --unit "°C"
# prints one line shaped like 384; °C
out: -8; °C
